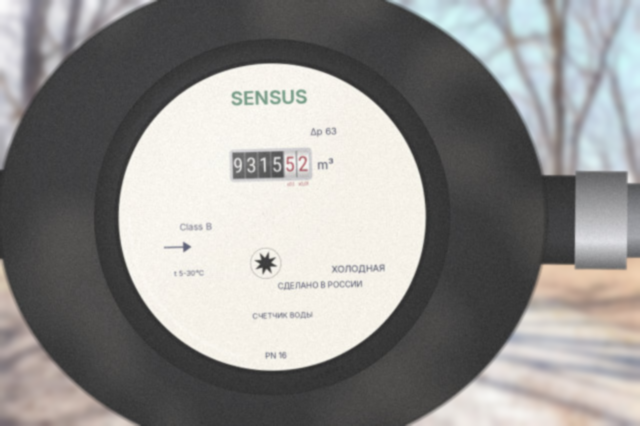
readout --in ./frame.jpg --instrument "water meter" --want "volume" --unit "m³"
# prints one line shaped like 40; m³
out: 9315.52; m³
